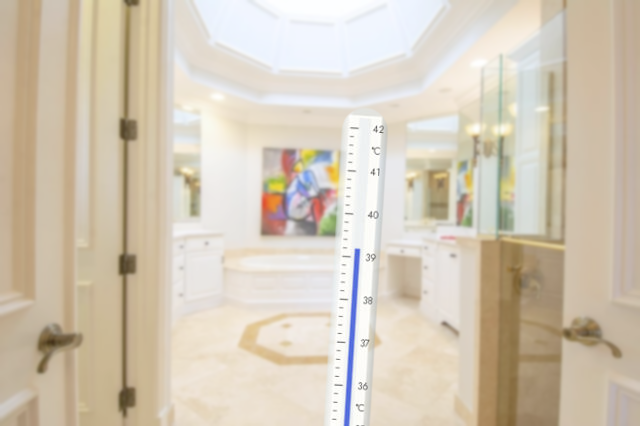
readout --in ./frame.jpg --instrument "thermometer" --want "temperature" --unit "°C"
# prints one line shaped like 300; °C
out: 39.2; °C
